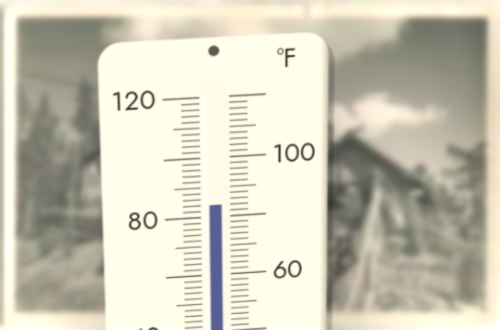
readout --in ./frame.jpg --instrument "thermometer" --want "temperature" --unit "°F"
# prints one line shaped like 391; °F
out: 84; °F
